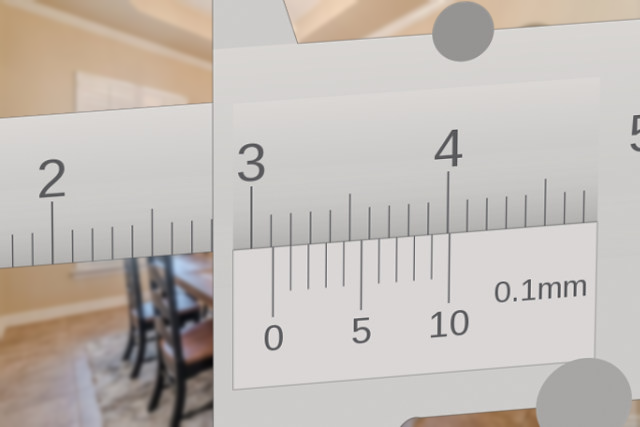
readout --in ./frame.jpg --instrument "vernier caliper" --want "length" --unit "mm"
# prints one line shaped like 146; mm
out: 31.1; mm
